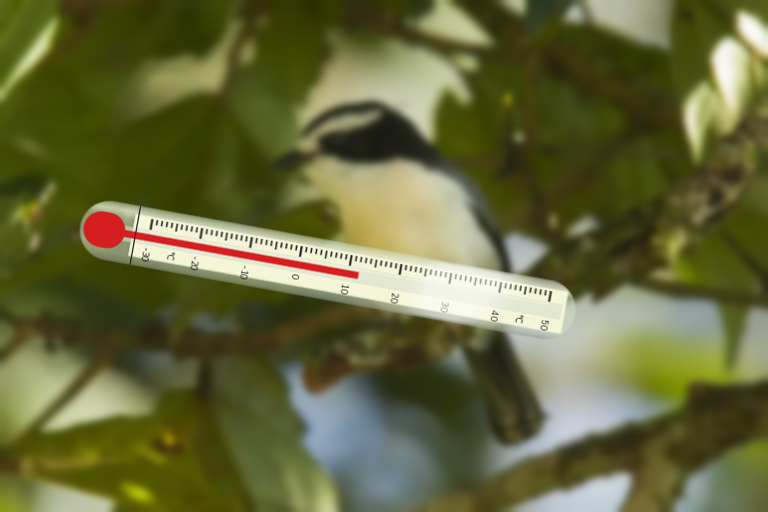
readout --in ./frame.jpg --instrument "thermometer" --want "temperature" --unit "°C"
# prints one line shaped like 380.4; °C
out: 12; °C
